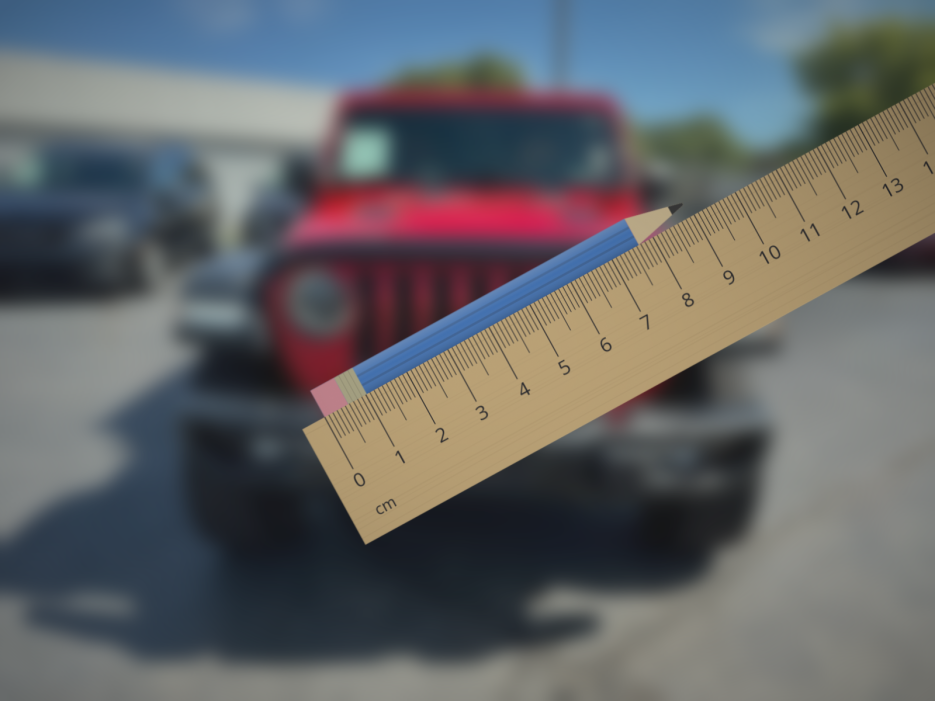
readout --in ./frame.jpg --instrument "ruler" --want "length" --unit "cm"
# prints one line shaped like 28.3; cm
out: 8.9; cm
